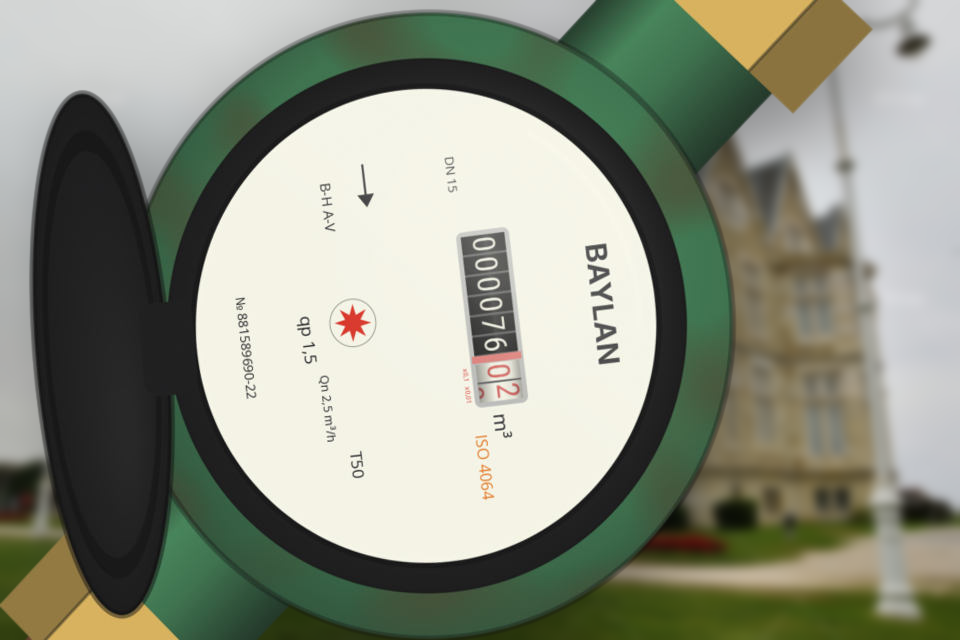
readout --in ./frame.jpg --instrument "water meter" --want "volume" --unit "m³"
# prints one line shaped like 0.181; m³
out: 76.02; m³
